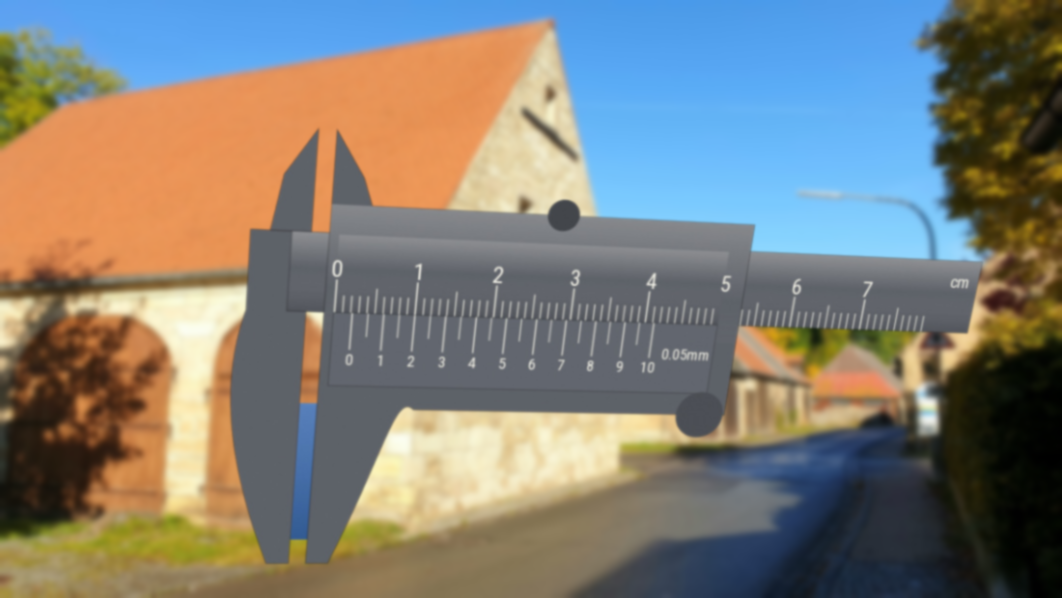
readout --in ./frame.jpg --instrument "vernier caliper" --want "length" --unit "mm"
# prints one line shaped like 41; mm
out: 2.2; mm
